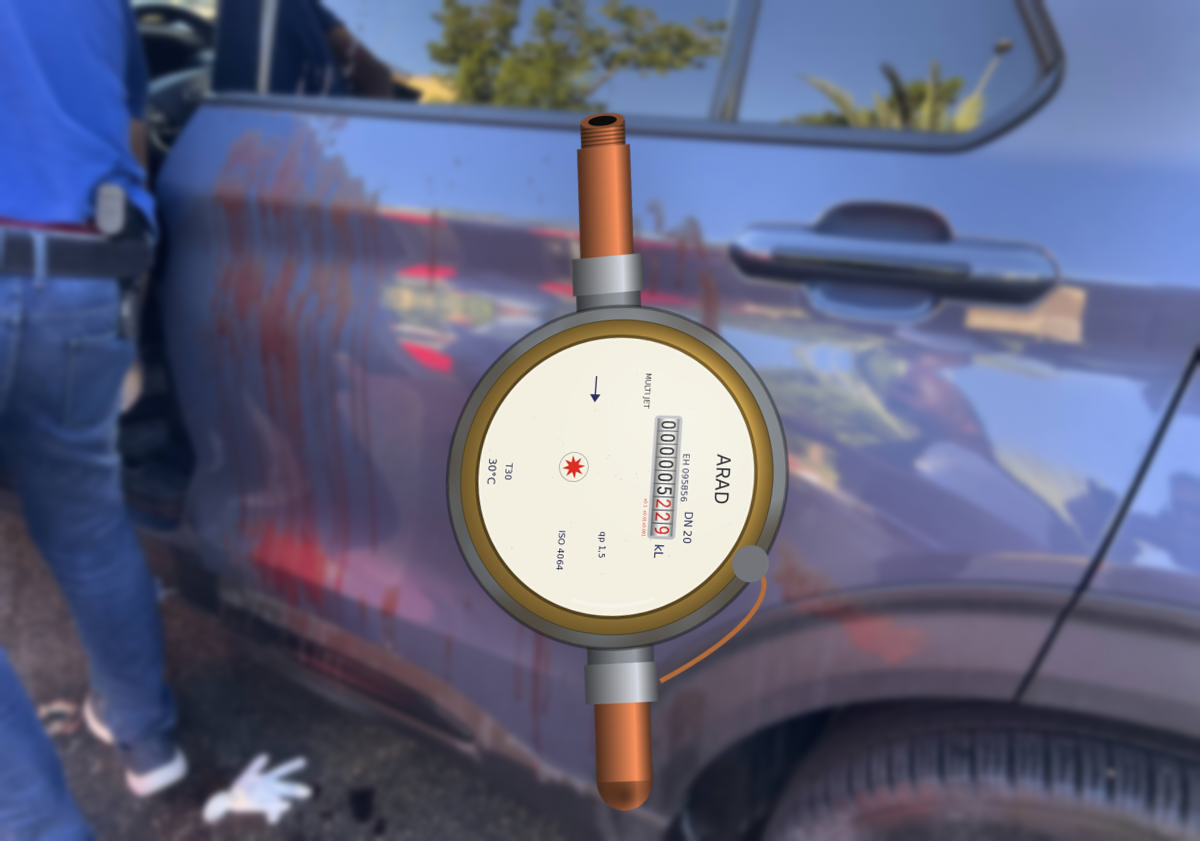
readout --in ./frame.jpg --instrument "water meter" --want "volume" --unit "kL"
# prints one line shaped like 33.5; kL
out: 5.229; kL
